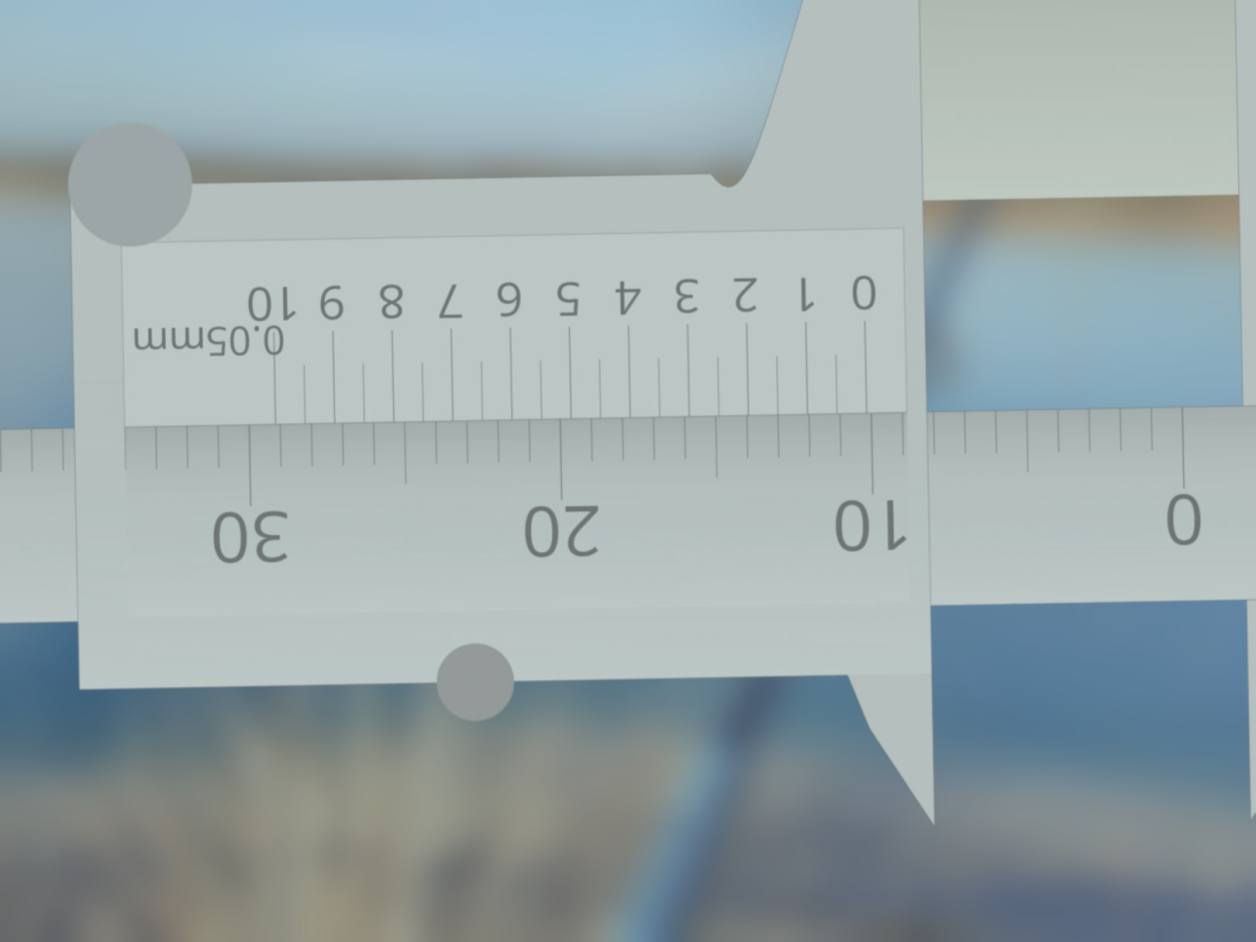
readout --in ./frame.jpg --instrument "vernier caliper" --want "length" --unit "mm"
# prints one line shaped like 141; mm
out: 10.15; mm
